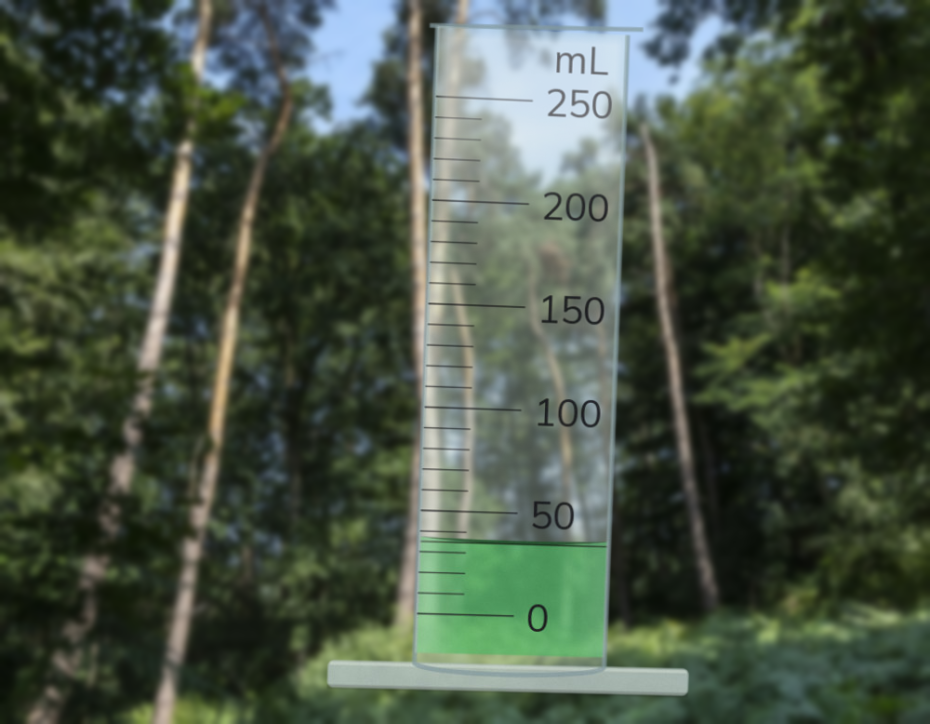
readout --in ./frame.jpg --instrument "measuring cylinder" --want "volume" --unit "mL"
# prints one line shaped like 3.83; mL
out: 35; mL
